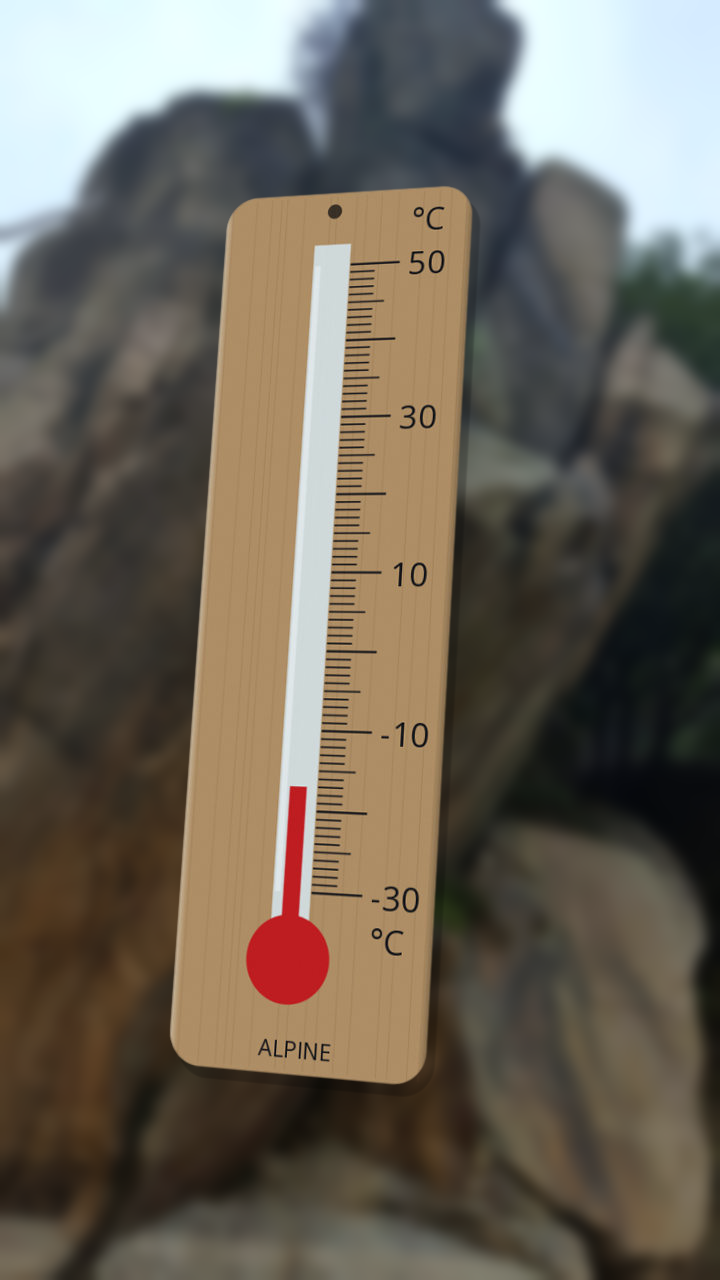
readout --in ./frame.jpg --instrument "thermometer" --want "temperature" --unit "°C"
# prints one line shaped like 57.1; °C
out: -17; °C
